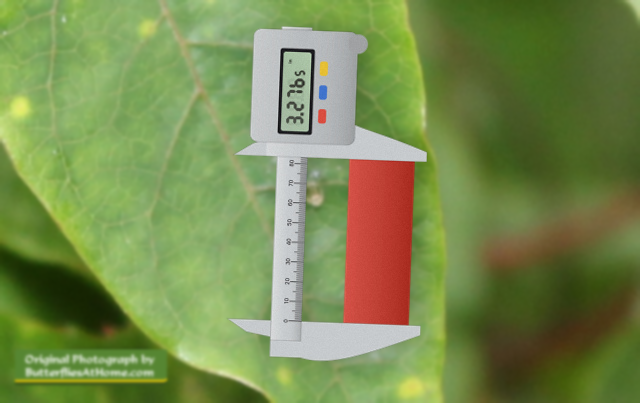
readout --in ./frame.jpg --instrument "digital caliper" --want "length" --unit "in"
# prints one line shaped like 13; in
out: 3.2765; in
